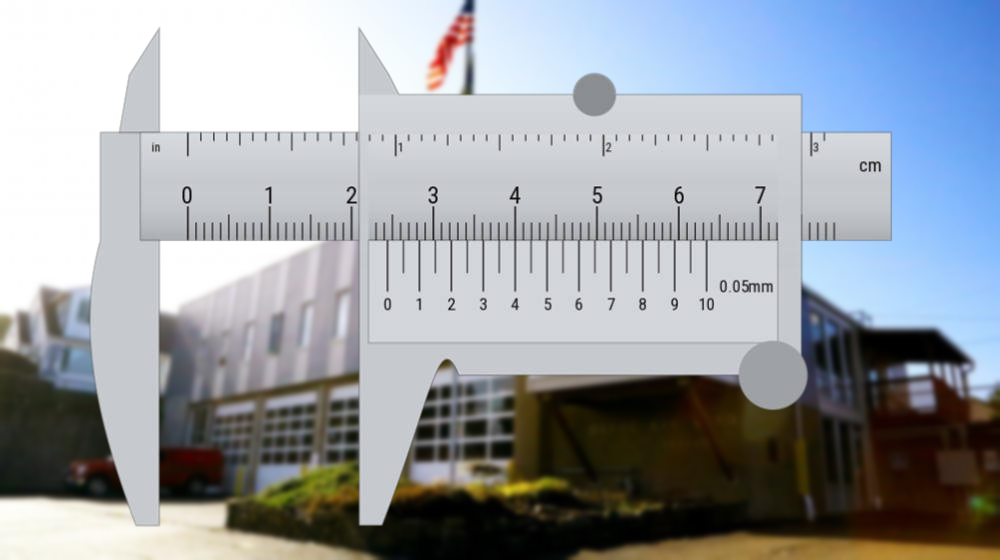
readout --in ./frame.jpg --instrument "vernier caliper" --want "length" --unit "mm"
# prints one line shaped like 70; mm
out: 24.4; mm
